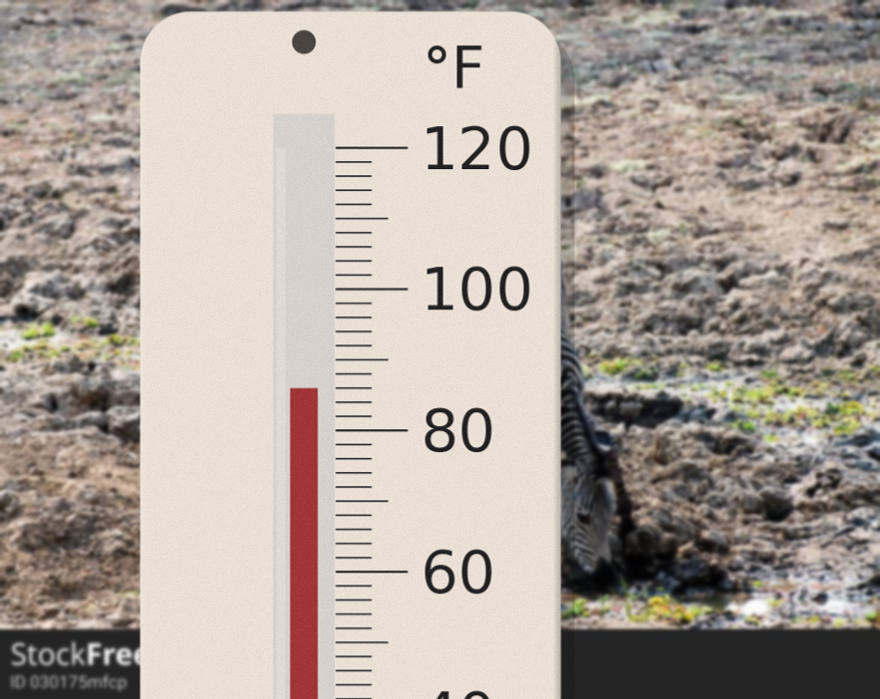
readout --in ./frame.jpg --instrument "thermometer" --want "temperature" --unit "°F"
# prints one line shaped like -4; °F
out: 86; °F
